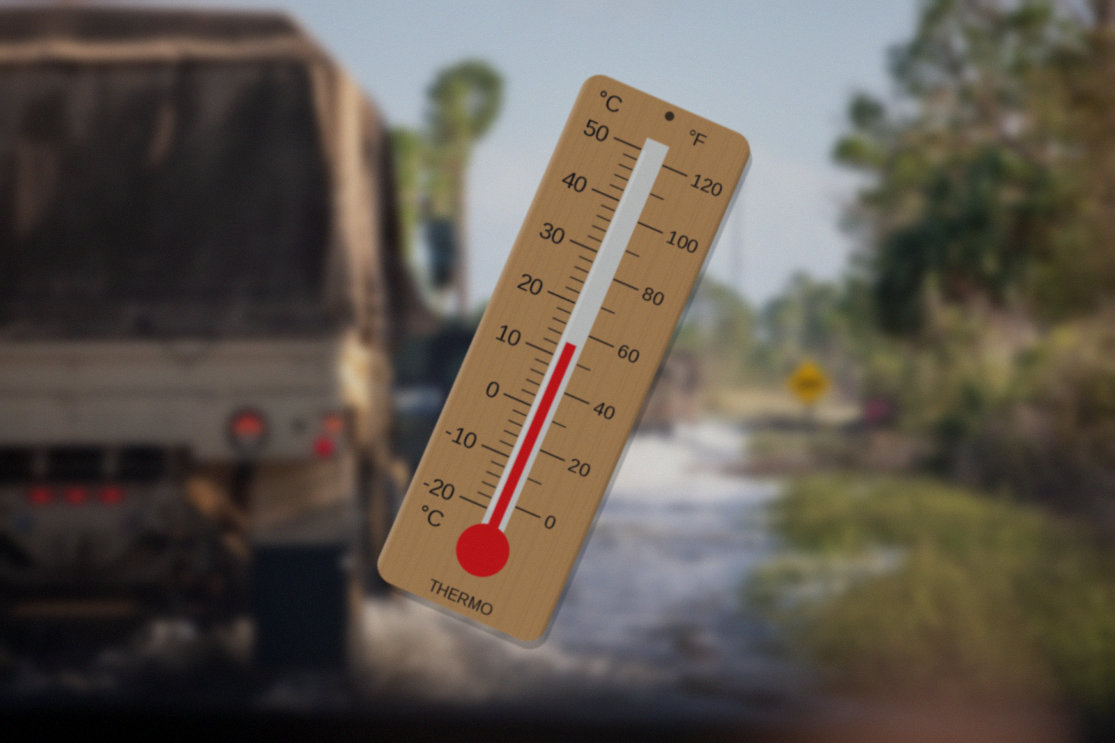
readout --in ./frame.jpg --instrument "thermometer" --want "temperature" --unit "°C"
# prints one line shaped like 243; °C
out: 13; °C
